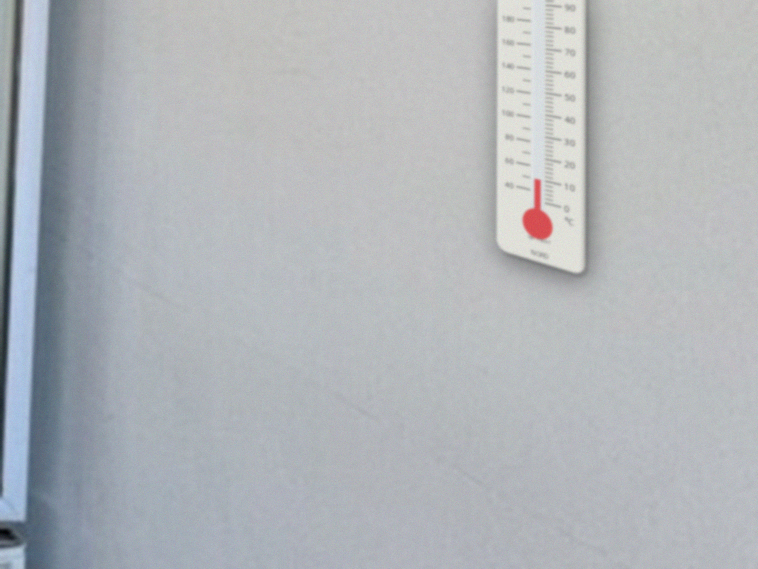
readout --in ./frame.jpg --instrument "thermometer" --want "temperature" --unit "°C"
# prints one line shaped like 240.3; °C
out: 10; °C
